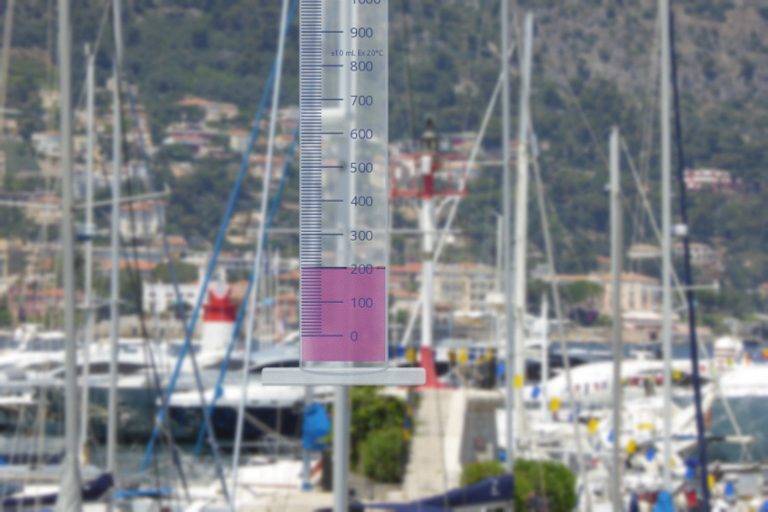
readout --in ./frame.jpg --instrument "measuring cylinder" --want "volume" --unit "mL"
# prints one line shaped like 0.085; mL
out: 200; mL
